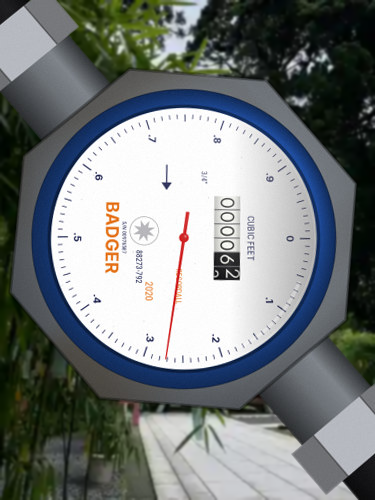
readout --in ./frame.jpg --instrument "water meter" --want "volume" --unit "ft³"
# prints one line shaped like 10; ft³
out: 62.27; ft³
